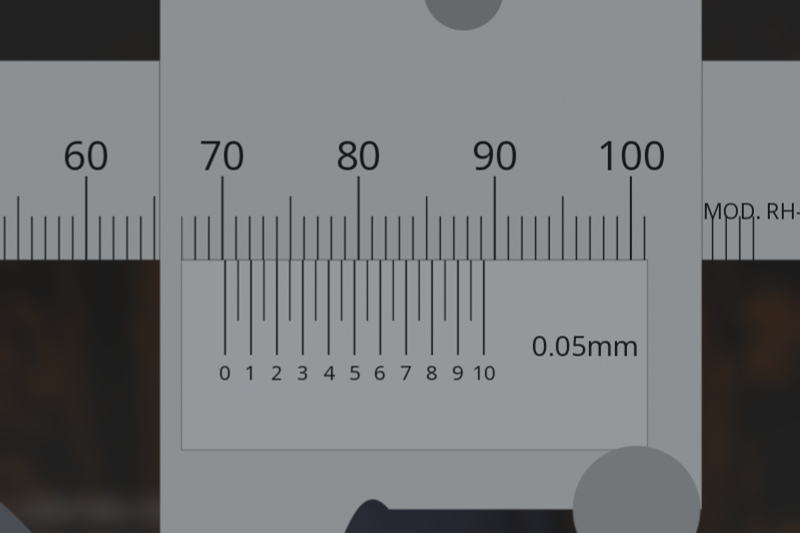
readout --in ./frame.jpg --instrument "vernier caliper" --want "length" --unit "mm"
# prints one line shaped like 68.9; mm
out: 70.2; mm
